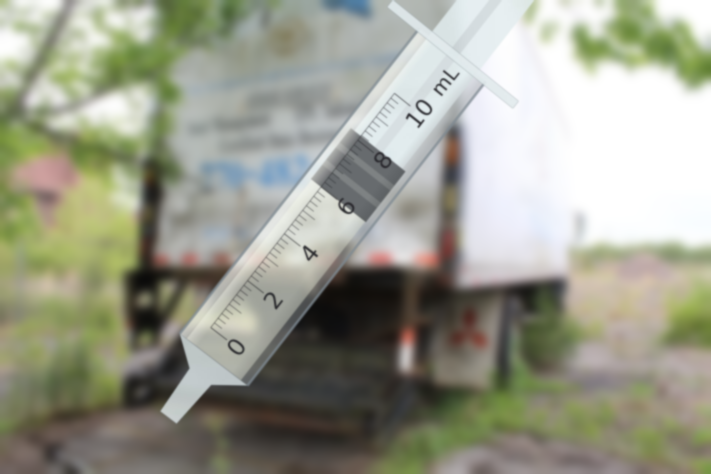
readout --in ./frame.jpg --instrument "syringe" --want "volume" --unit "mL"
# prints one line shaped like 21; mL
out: 6; mL
